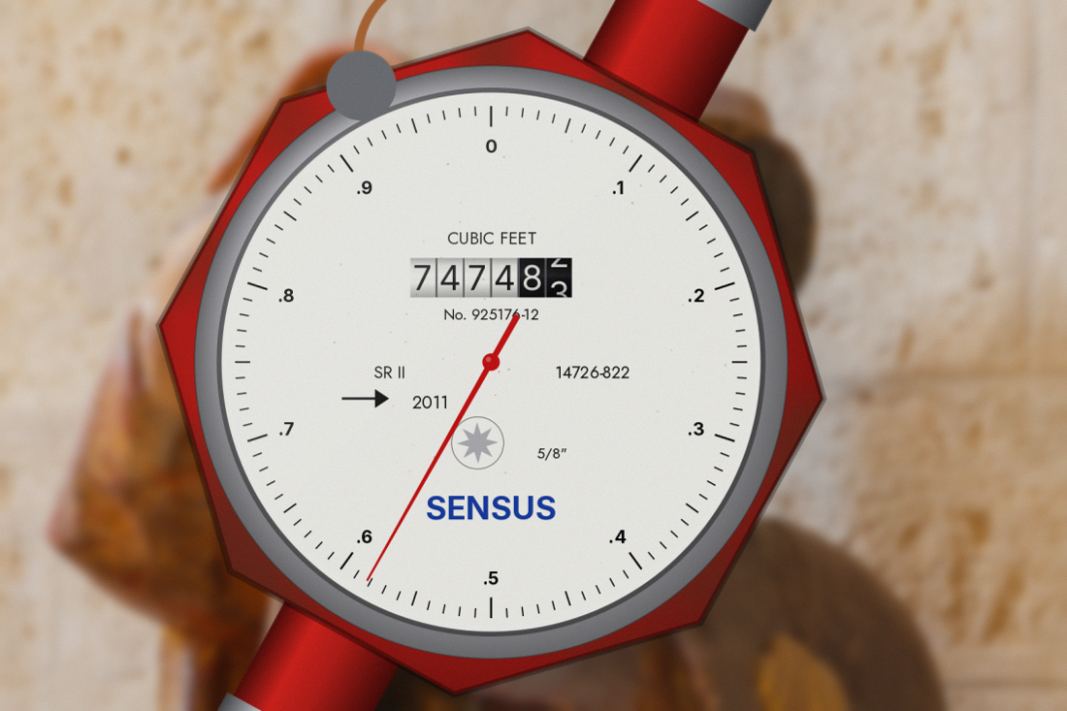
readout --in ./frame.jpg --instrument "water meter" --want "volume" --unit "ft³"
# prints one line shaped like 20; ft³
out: 747482.58; ft³
